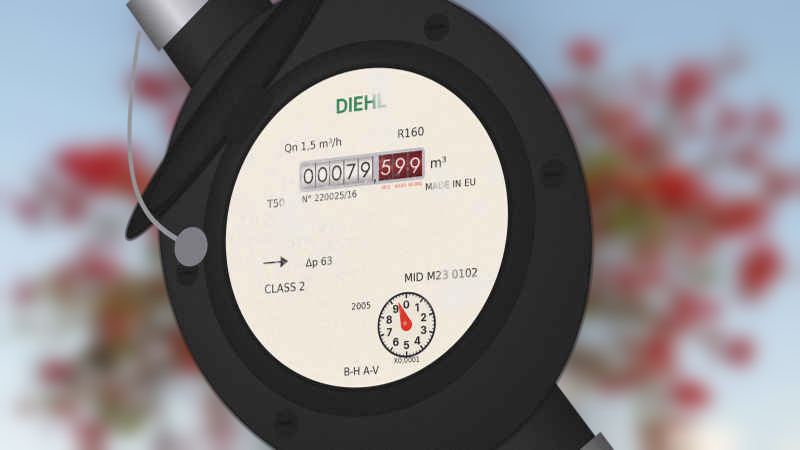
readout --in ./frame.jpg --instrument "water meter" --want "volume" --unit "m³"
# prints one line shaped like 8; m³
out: 79.5989; m³
